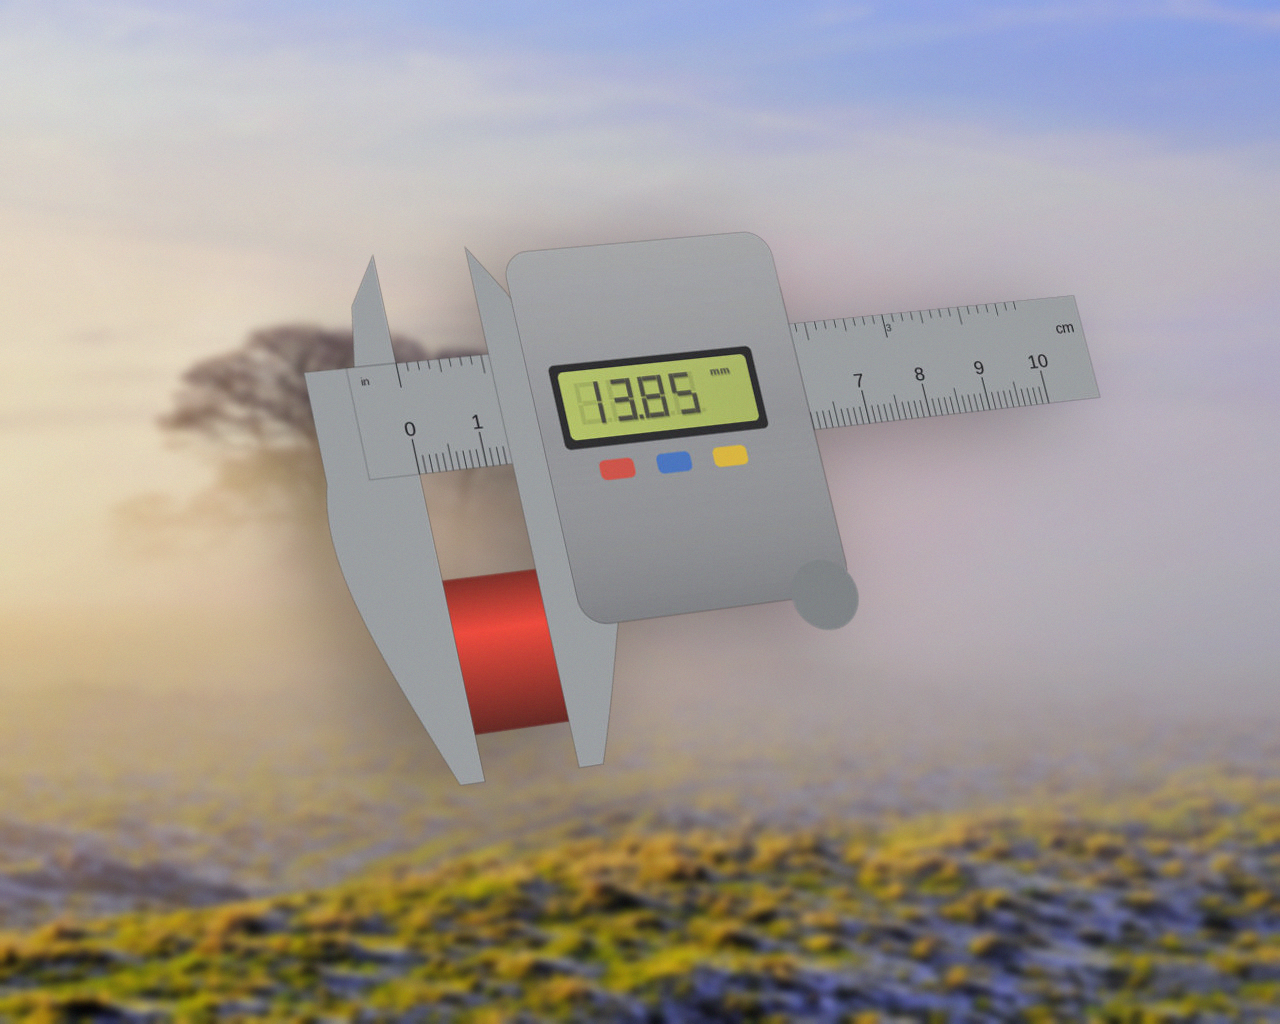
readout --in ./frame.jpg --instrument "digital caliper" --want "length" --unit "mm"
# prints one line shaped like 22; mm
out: 13.85; mm
